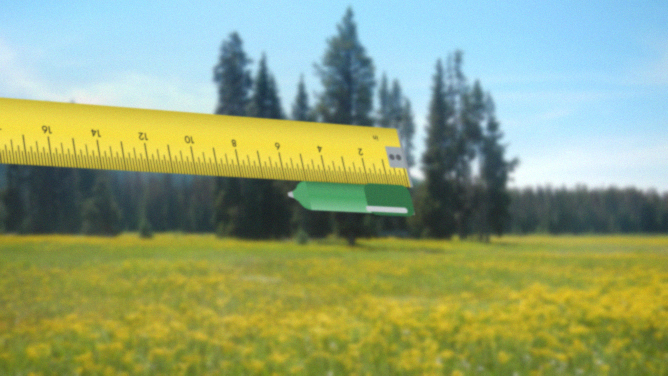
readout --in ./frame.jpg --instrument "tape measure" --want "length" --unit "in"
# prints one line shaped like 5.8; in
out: 6; in
